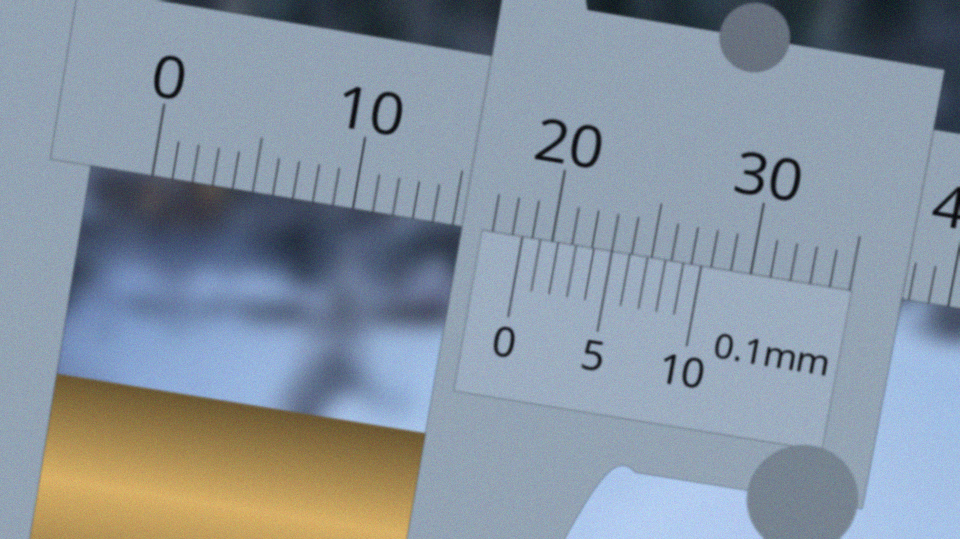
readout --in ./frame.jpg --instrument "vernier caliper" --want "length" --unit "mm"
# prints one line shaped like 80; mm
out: 18.5; mm
